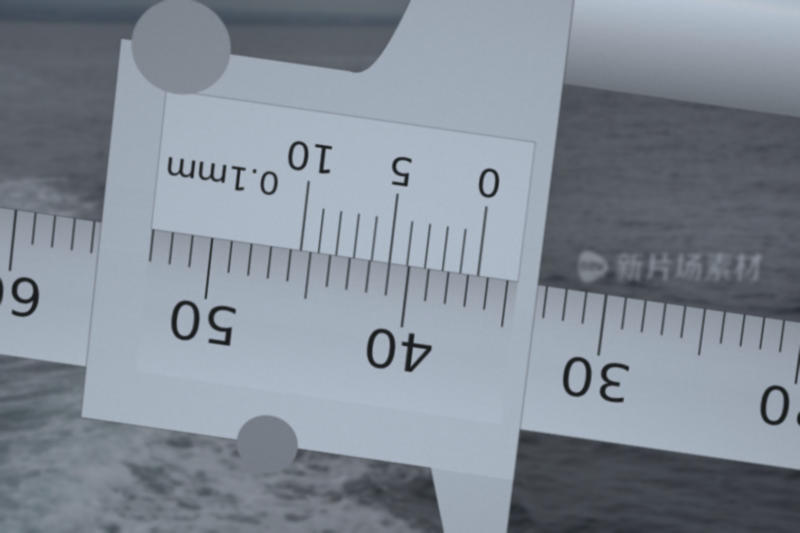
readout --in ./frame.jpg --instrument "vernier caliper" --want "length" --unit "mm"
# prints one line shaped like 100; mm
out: 36.5; mm
